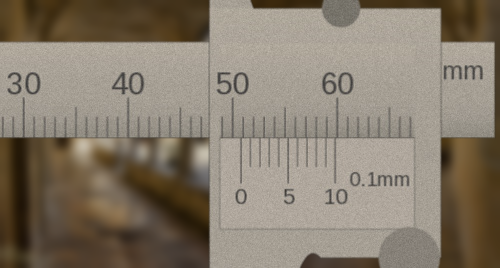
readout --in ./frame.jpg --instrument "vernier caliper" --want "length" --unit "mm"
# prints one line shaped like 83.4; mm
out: 50.8; mm
